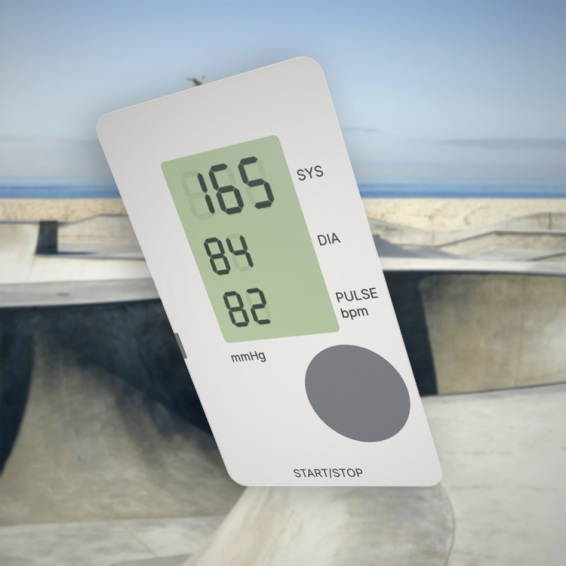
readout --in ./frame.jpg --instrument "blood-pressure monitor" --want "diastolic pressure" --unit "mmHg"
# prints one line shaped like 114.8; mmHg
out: 84; mmHg
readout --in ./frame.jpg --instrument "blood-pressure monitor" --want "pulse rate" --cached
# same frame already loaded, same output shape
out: 82; bpm
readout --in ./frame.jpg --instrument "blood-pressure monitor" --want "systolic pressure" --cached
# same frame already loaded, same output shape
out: 165; mmHg
